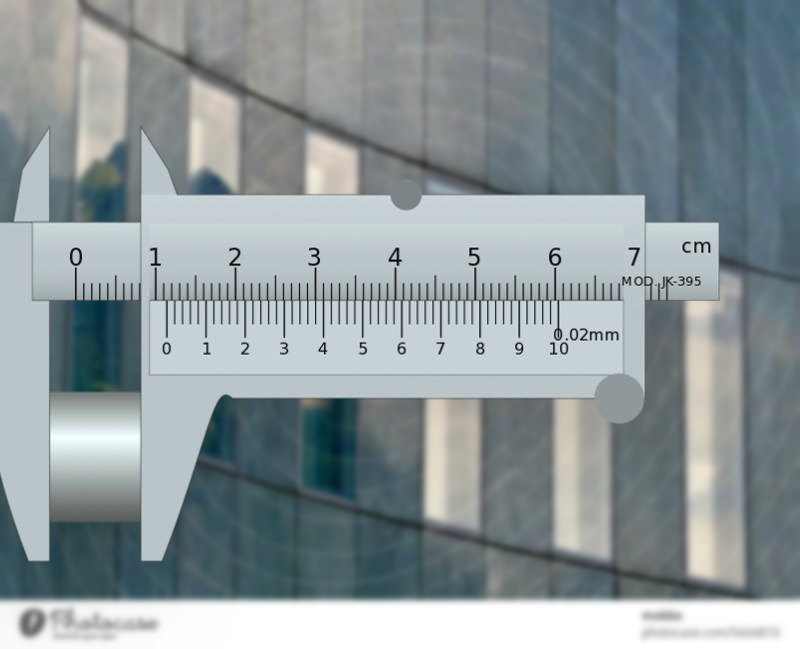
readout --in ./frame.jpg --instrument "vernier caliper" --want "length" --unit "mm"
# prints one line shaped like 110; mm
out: 11.4; mm
